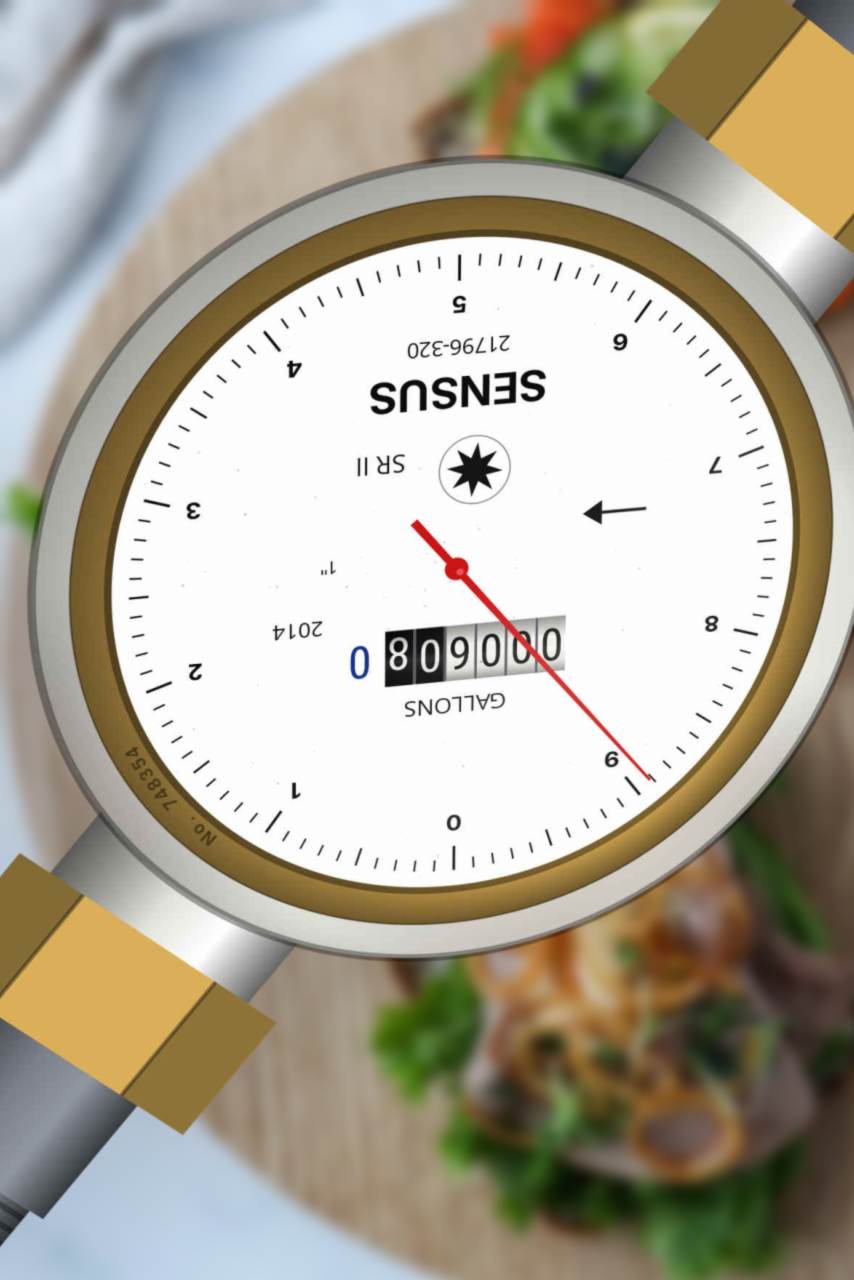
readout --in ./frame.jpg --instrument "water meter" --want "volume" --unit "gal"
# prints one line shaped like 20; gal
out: 6078.9; gal
